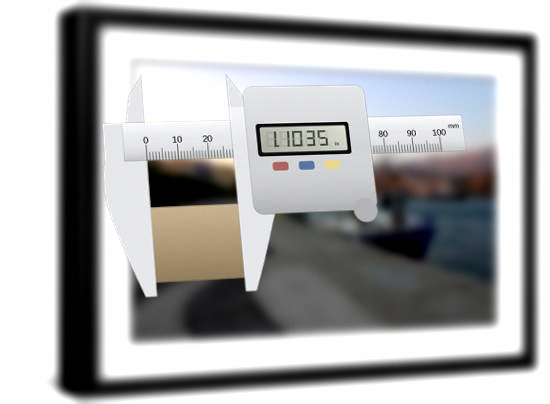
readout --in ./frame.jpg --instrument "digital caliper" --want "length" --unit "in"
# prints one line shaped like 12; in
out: 1.1035; in
